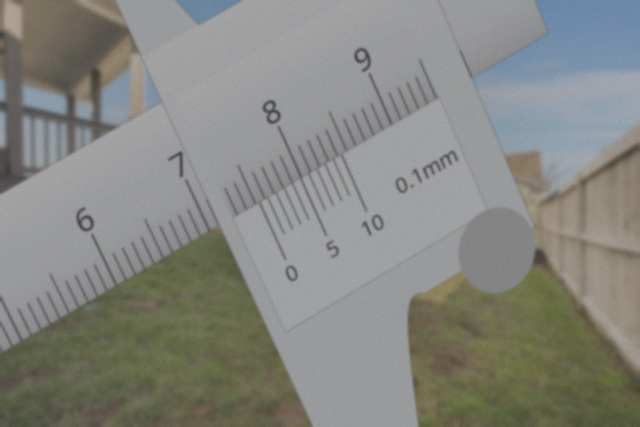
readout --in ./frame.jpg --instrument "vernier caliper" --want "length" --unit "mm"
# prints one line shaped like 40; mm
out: 75.4; mm
